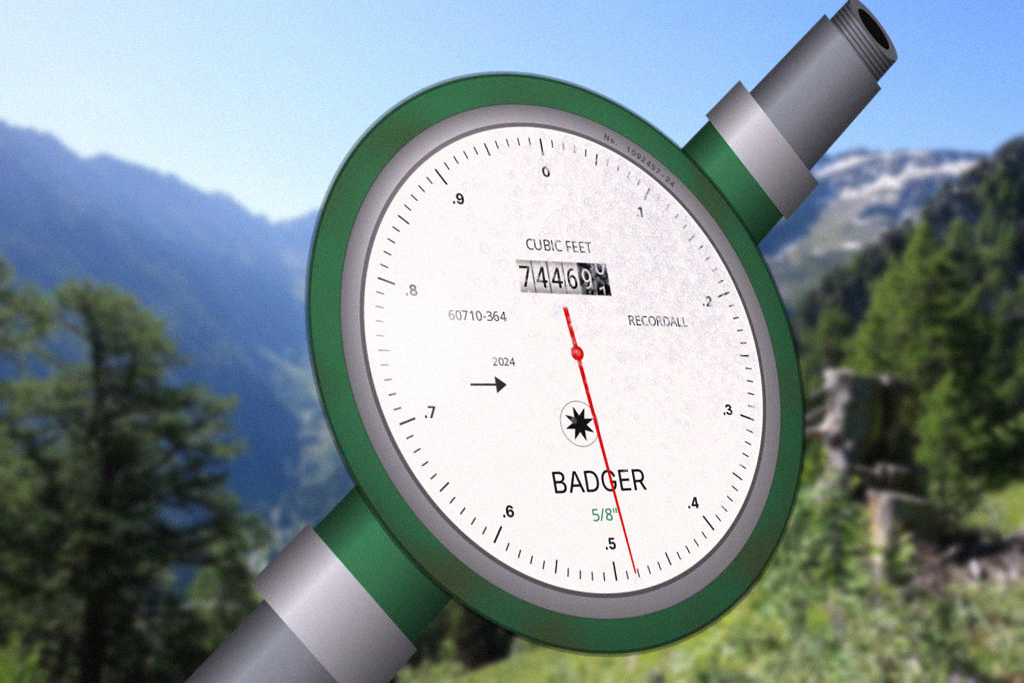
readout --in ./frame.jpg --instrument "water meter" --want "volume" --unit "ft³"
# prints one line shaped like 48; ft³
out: 744690.48; ft³
